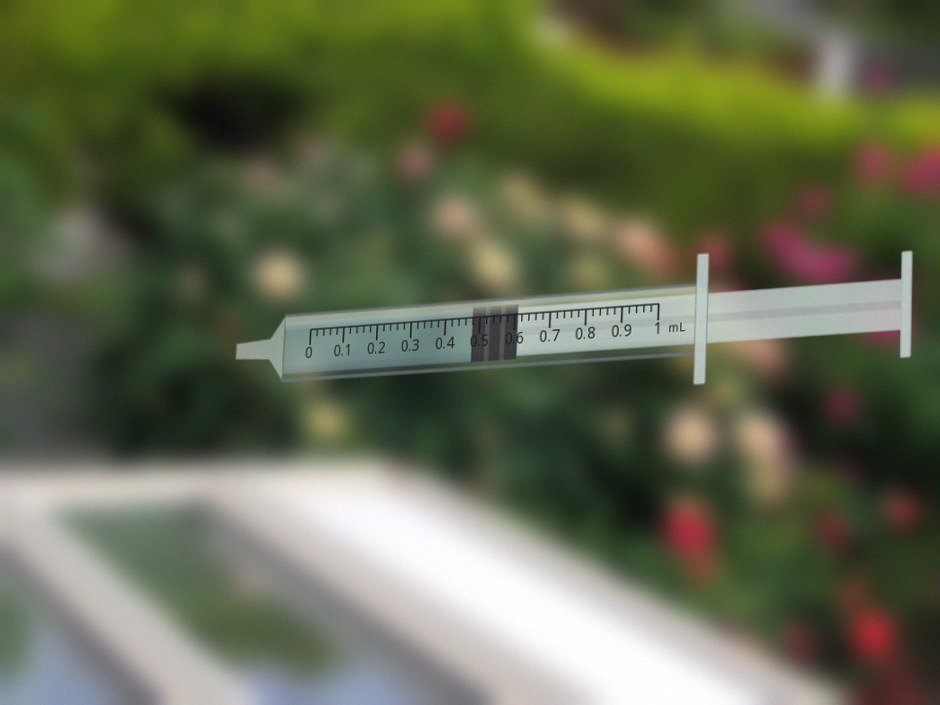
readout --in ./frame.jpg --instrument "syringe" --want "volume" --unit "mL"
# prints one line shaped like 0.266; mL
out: 0.48; mL
